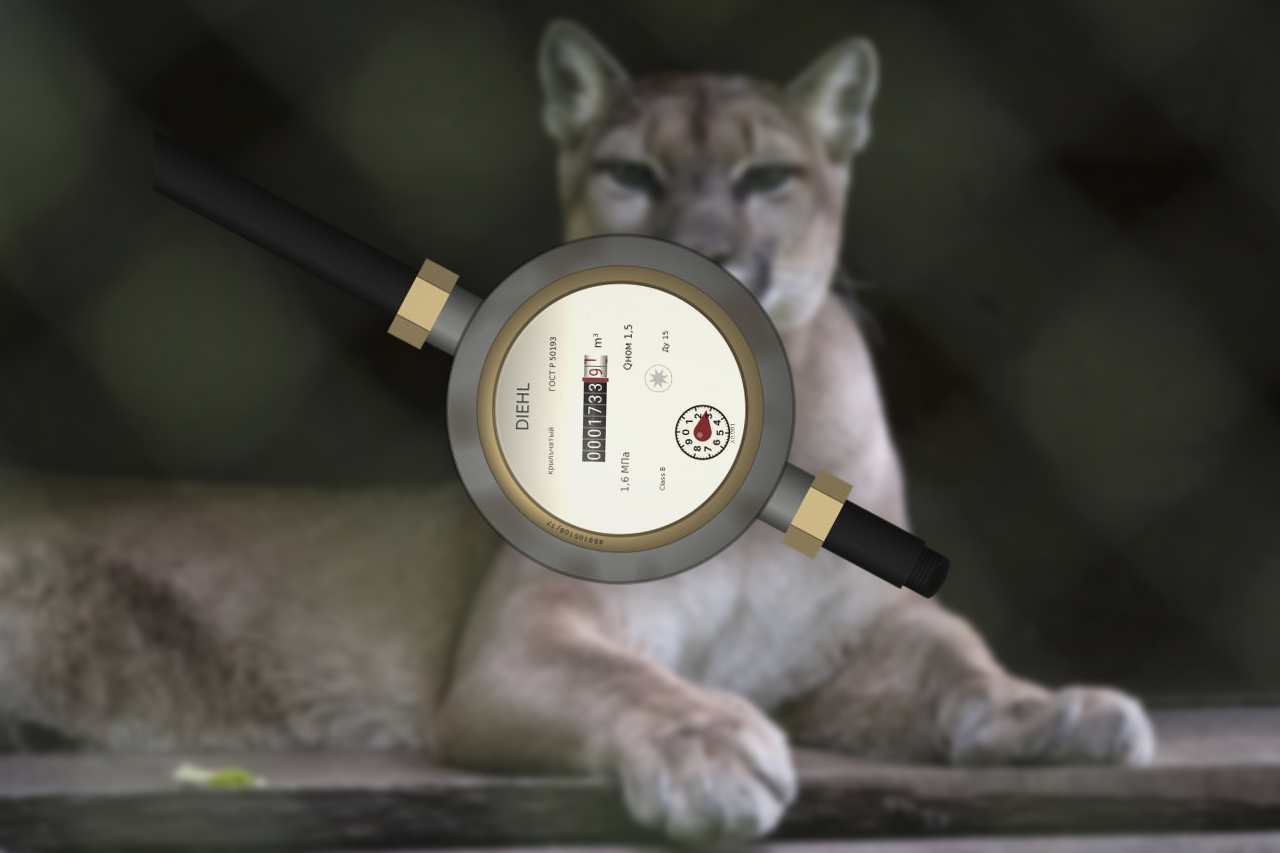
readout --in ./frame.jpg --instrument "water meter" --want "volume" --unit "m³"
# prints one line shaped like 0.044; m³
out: 1733.912; m³
